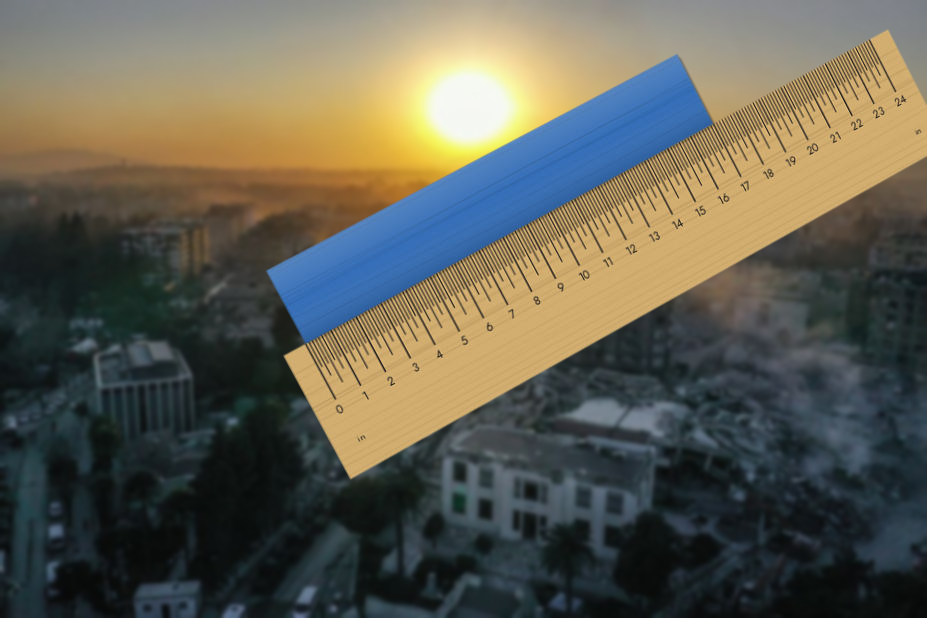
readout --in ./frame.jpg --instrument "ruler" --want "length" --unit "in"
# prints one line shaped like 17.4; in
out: 17; in
